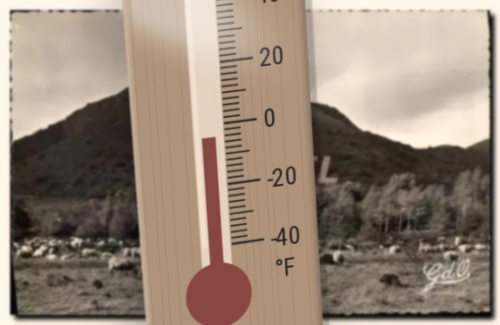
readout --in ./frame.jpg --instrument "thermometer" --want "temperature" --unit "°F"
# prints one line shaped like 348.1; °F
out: -4; °F
